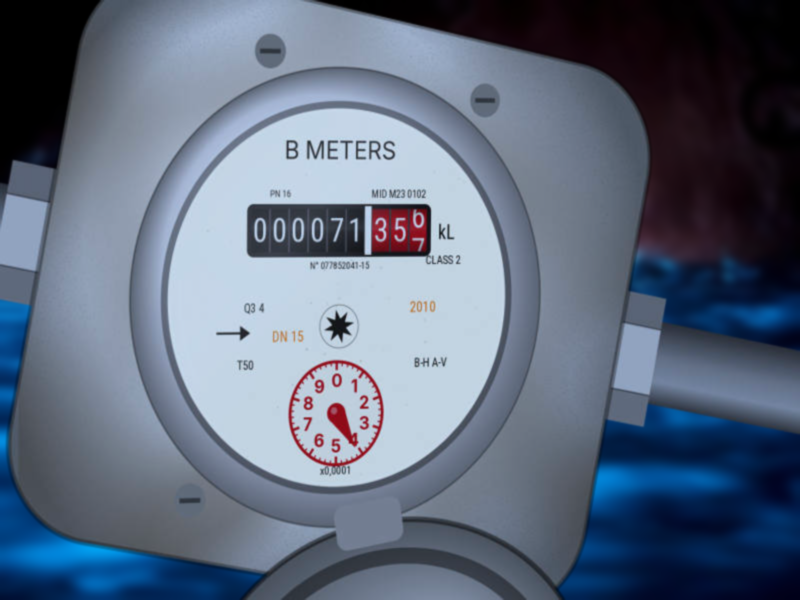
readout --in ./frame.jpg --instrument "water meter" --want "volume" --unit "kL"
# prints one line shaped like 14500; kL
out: 71.3564; kL
